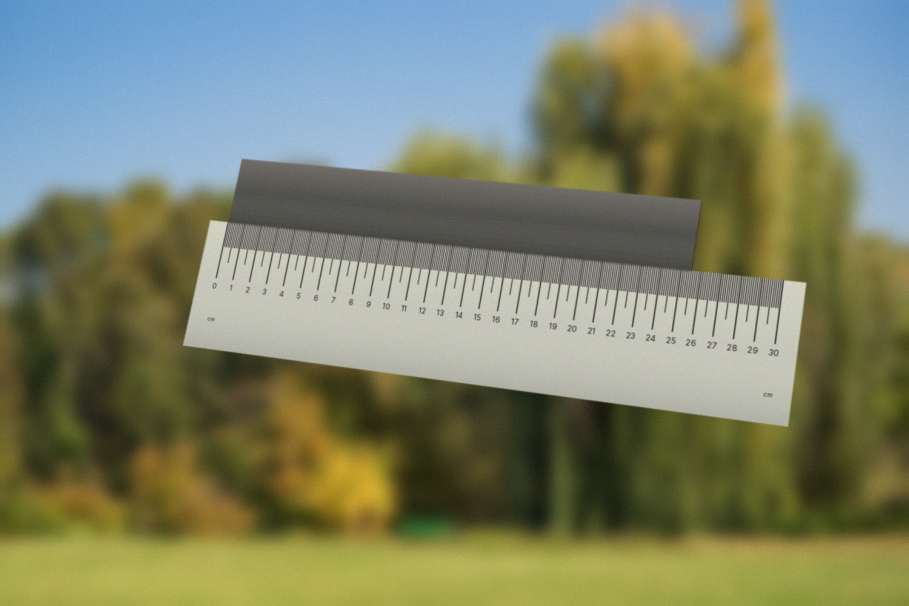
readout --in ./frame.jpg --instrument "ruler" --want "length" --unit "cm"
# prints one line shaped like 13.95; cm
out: 25.5; cm
